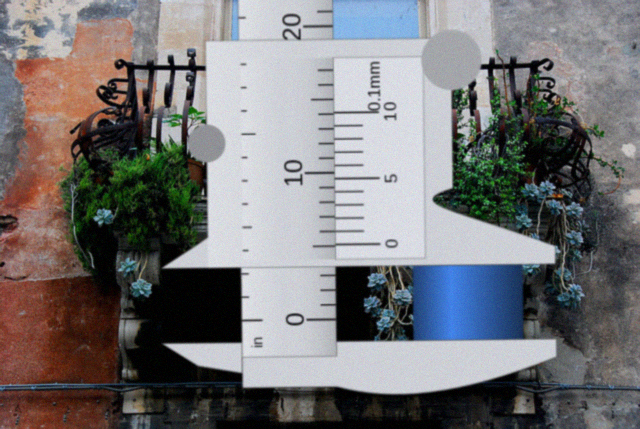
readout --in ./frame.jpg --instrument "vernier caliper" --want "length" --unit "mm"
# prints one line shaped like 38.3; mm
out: 5.1; mm
